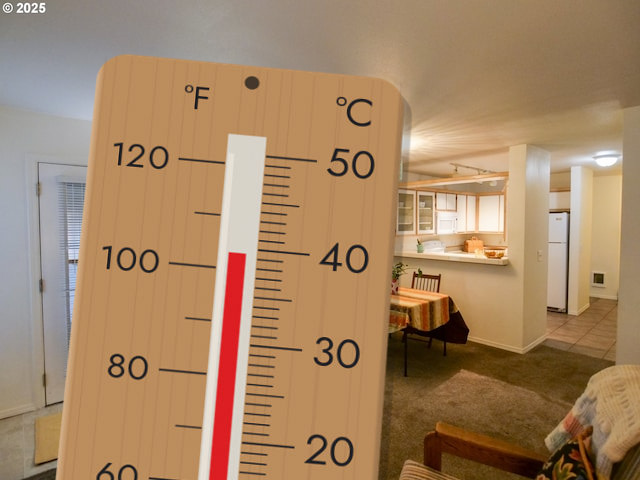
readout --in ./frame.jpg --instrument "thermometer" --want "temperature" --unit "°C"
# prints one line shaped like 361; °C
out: 39.5; °C
